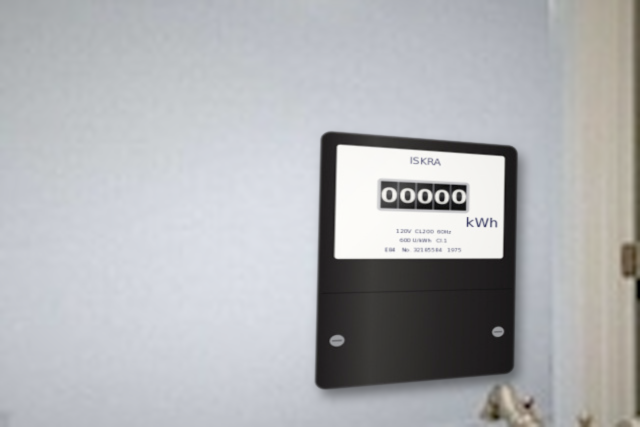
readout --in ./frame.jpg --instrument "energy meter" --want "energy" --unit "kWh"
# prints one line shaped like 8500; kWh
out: 0; kWh
